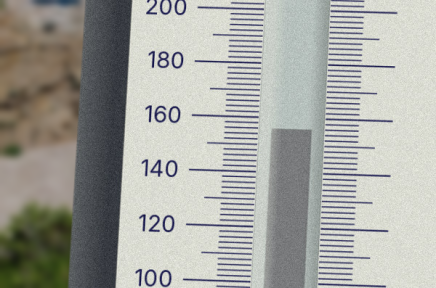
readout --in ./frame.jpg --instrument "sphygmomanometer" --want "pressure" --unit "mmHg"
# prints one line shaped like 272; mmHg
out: 156; mmHg
